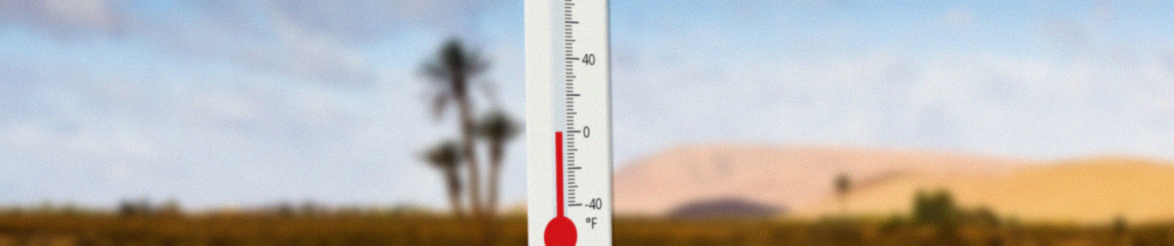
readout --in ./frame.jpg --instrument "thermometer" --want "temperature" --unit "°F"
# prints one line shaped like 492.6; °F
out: 0; °F
